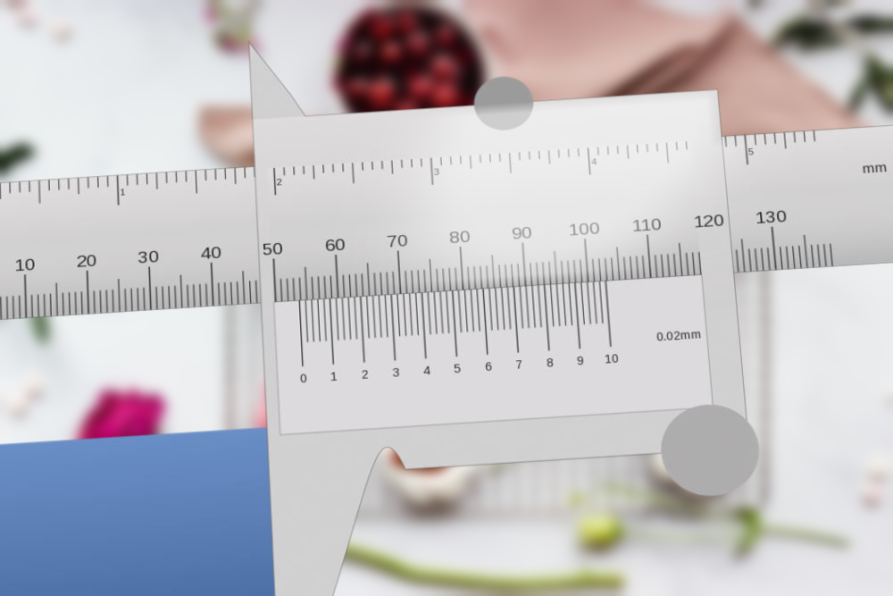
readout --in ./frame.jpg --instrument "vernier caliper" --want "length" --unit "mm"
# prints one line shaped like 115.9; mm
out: 53.8; mm
